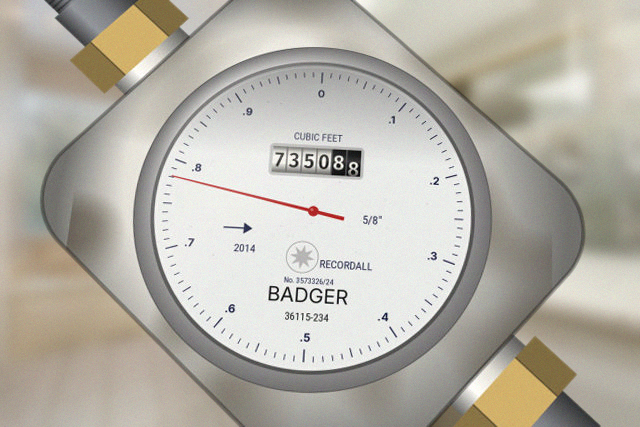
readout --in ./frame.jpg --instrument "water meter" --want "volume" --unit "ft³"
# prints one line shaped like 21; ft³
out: 735087.78; ft³
